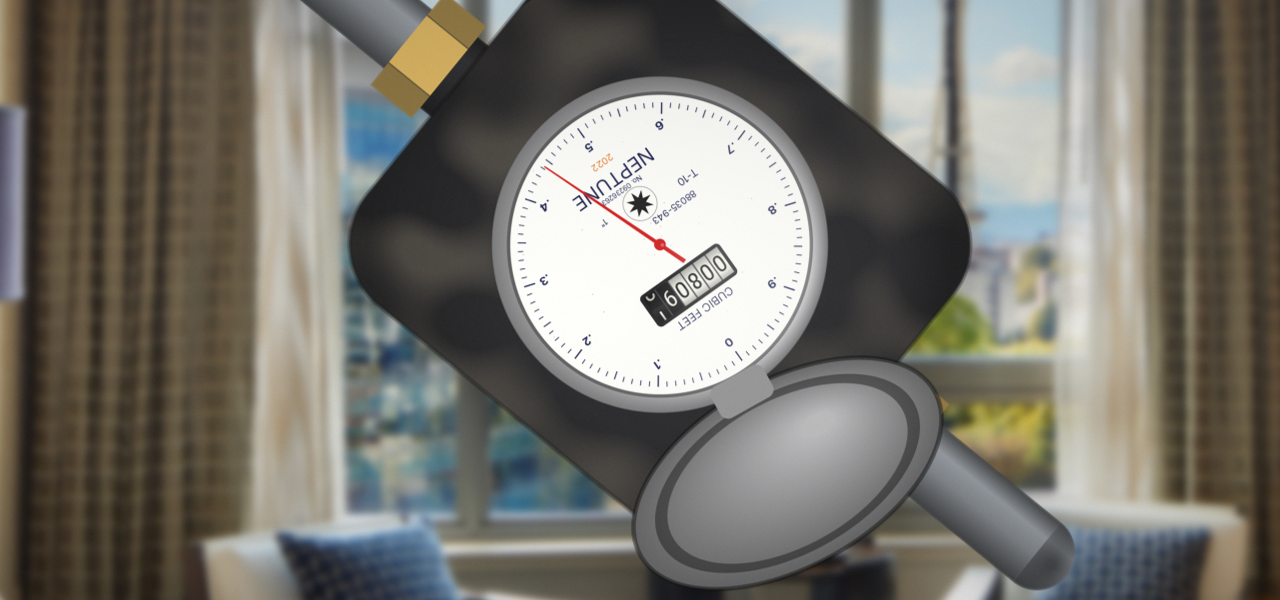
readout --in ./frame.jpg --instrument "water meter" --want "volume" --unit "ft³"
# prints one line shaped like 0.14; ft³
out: 8091.44; ft³
